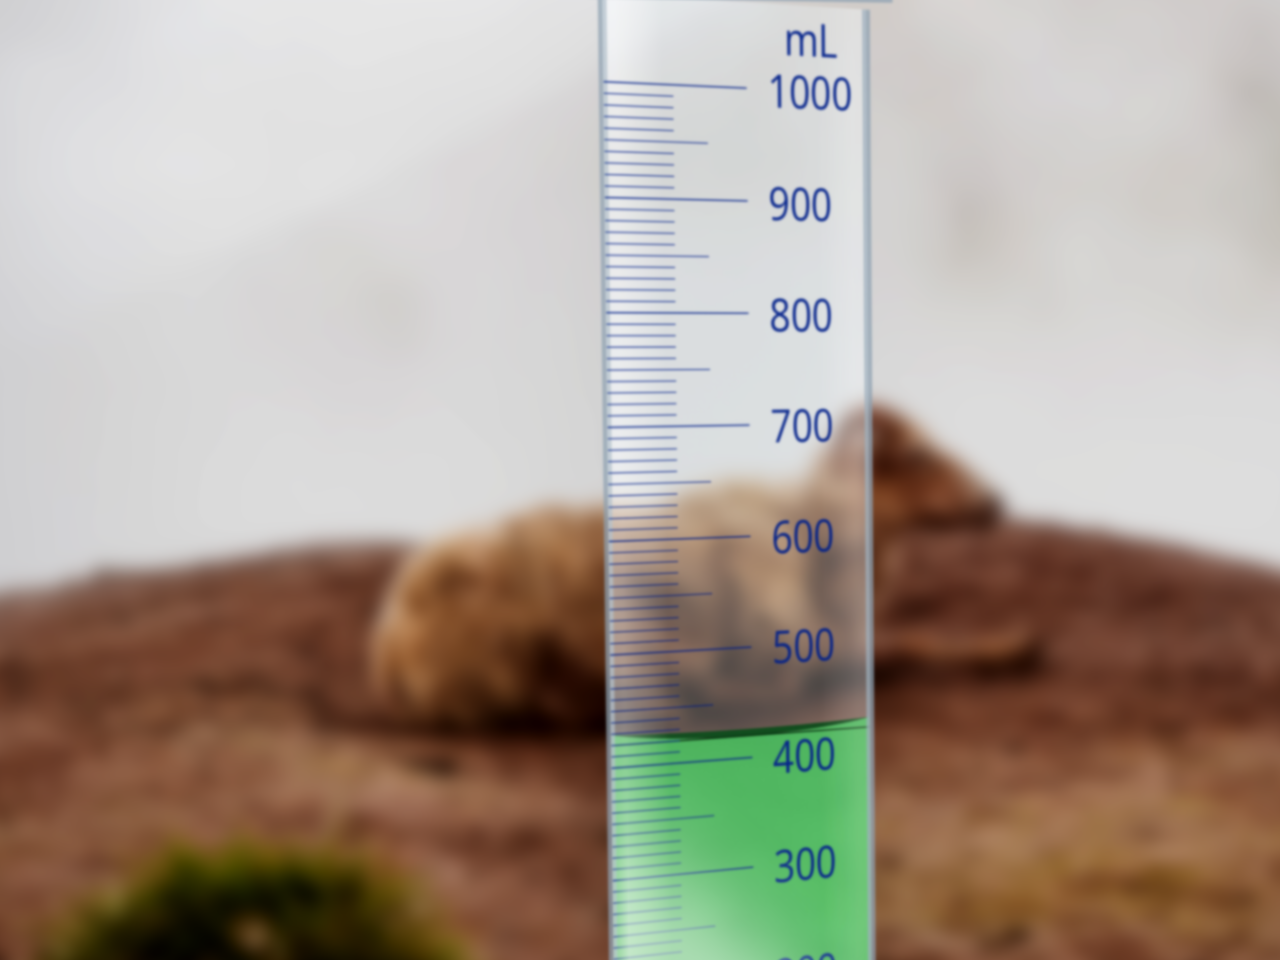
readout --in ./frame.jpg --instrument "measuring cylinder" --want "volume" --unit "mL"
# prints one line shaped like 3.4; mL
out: 420; mL
